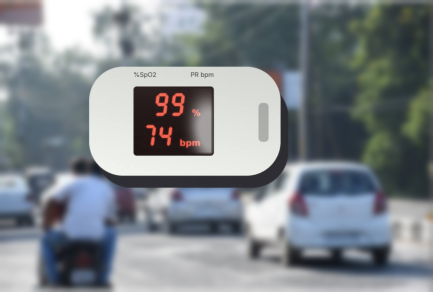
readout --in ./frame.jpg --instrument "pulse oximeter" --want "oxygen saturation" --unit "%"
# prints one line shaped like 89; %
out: 99; %
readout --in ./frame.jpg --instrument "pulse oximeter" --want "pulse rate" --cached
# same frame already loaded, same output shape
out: 74; bpm
